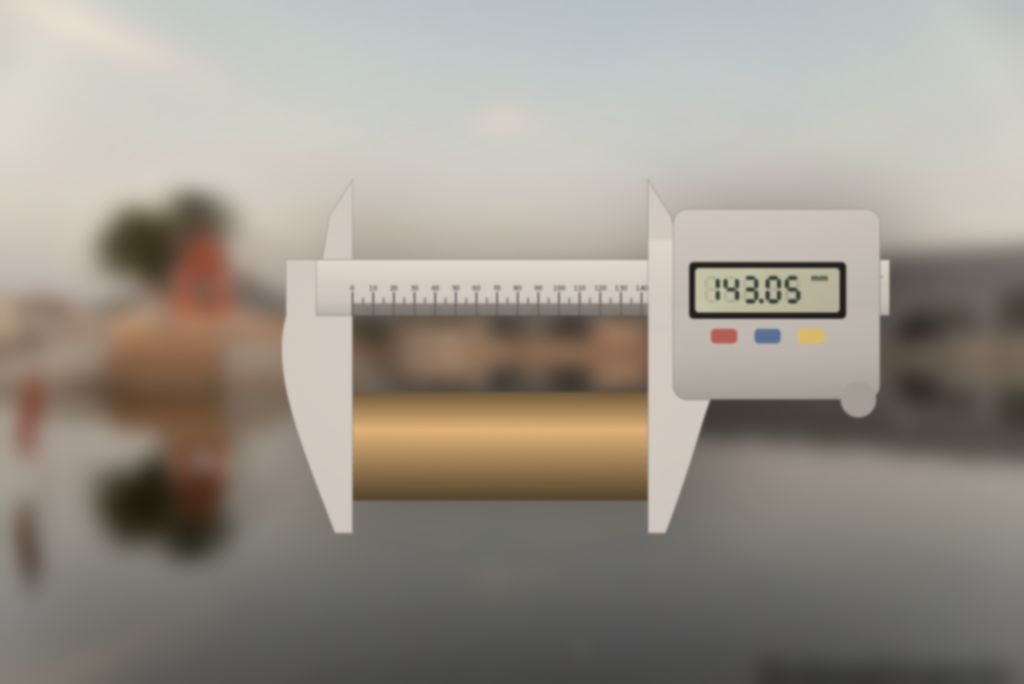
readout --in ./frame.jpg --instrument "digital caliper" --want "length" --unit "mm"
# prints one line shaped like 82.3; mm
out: 143.05; mm
